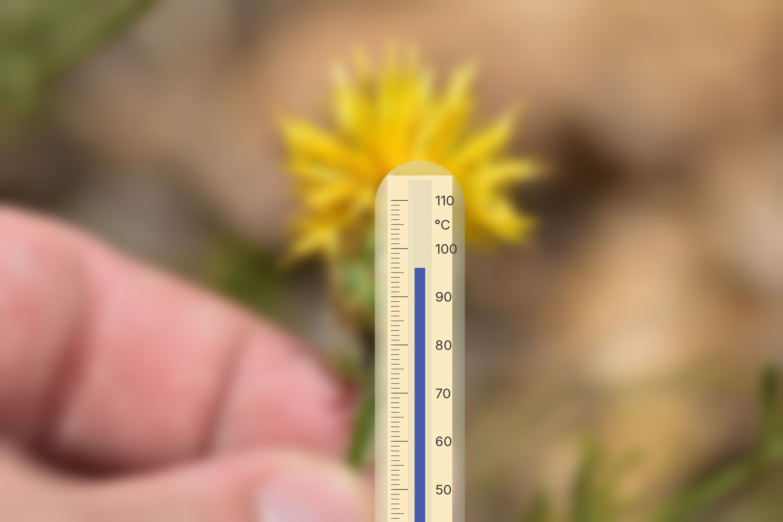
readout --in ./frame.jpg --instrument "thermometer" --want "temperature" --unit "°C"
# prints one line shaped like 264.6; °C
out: 96; °C
